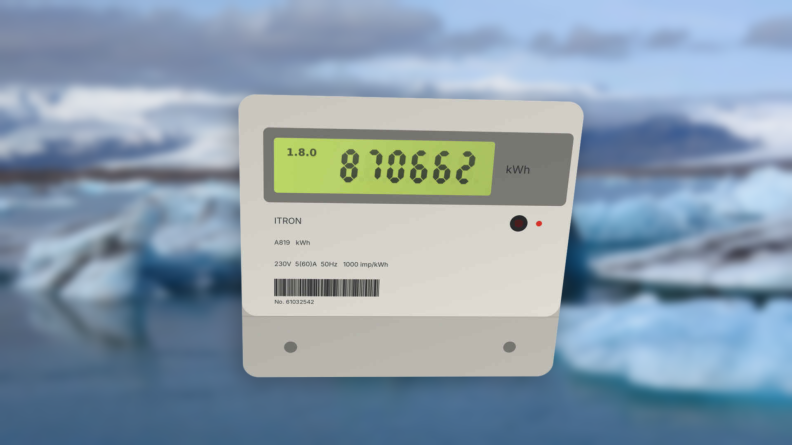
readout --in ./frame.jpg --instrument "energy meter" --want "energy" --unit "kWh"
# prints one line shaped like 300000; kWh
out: 870662; kWh
